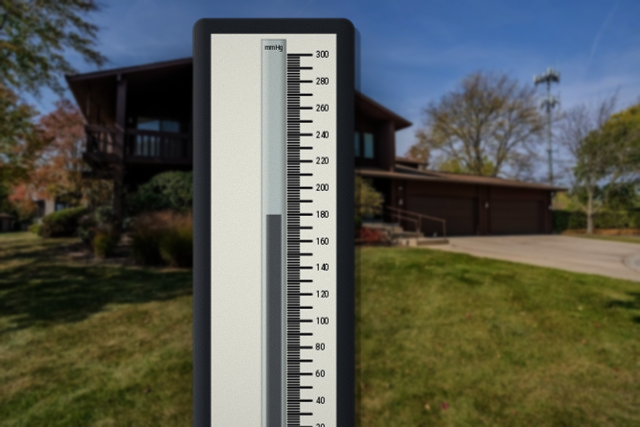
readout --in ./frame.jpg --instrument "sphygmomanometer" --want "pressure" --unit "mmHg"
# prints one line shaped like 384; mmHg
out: 180; mmHg
